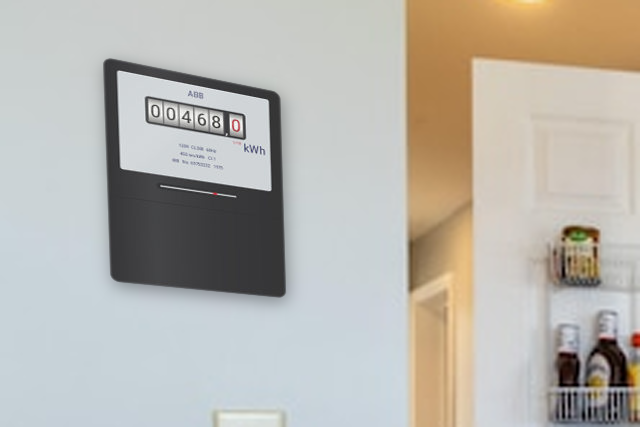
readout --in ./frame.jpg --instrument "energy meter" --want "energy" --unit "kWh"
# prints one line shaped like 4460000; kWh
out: 468.0; kWh
